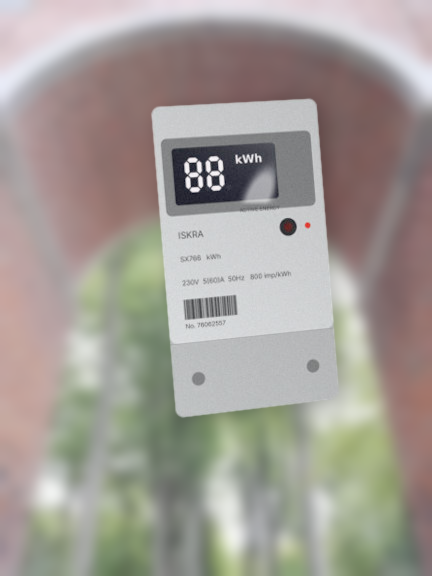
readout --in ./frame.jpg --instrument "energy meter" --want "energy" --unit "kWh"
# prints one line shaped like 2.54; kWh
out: 88; kWh
